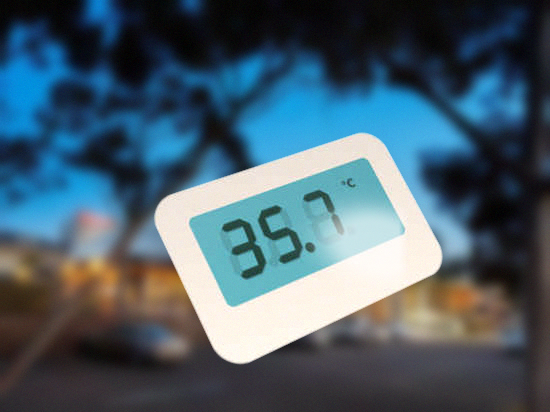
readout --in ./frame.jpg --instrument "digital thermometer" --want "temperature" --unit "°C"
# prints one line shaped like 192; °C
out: 35.7; °C
